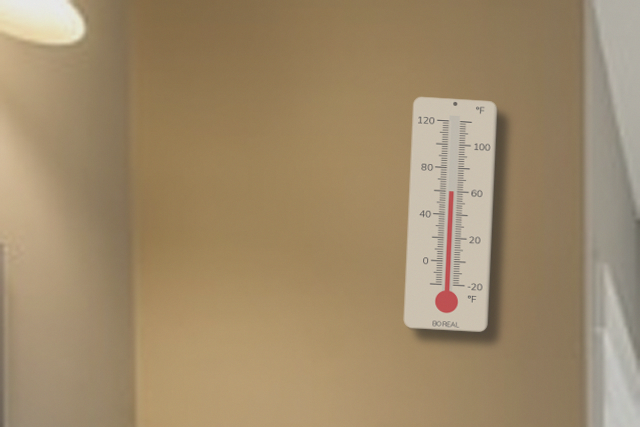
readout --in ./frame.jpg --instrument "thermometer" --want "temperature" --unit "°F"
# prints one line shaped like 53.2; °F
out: 60; °F
